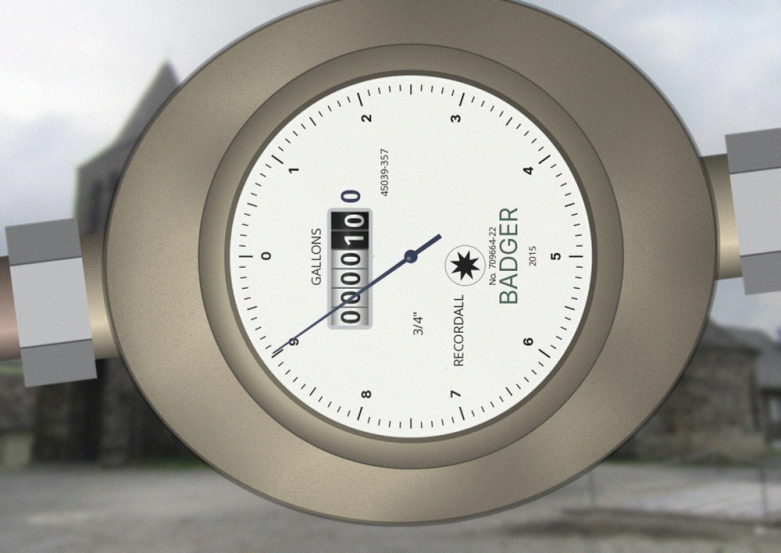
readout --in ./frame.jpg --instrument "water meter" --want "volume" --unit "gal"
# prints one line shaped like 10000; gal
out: 99.0; gal
